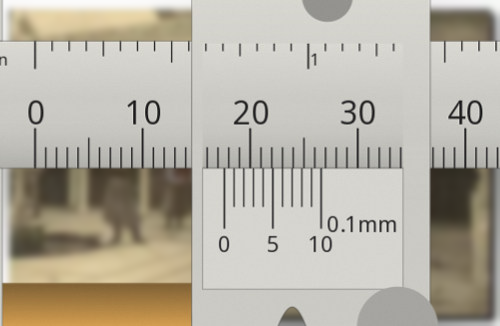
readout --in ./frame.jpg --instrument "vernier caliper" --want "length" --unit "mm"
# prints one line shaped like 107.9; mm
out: 17.6; mm
